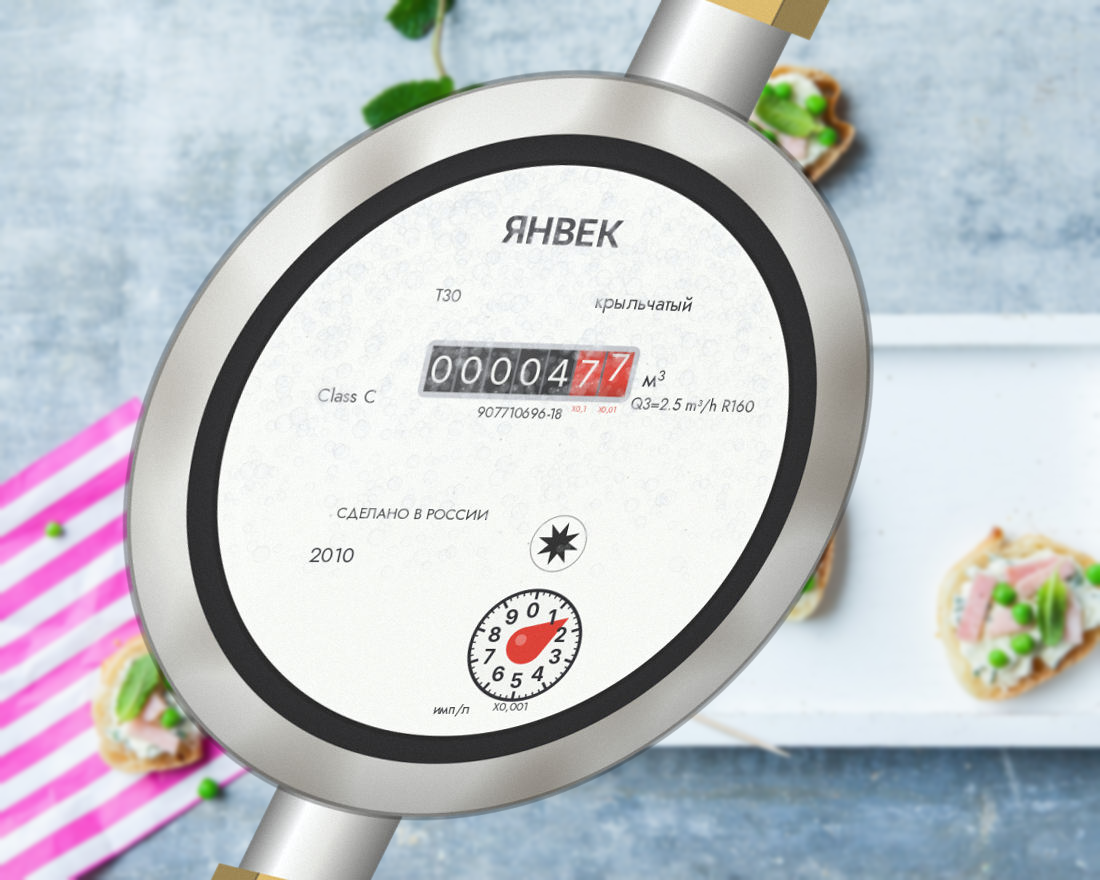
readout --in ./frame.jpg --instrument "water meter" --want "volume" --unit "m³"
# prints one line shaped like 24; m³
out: 4.771; m³
